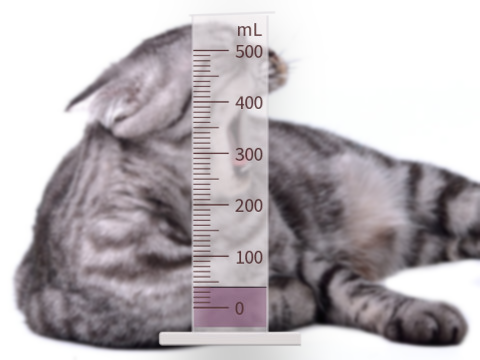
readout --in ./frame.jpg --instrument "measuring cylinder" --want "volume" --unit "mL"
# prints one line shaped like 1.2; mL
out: 40; mL
